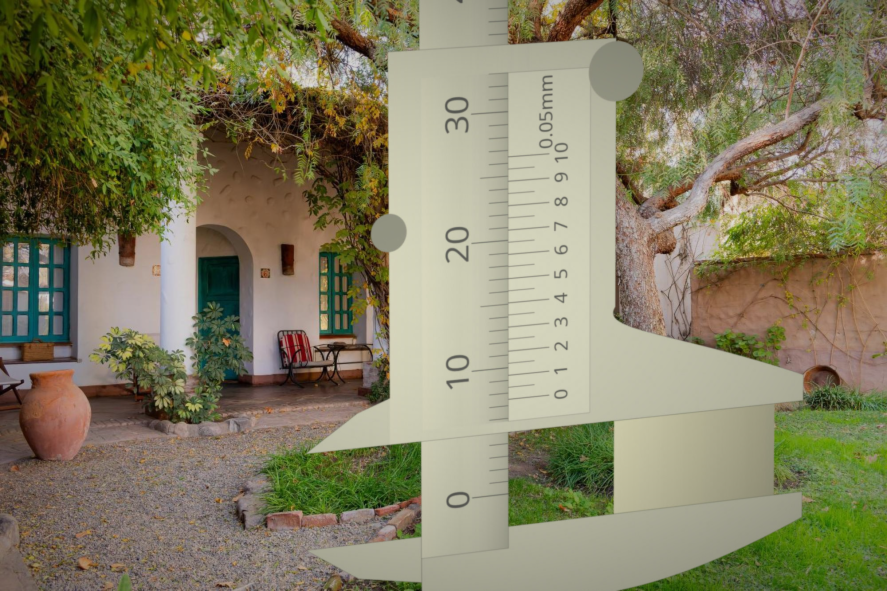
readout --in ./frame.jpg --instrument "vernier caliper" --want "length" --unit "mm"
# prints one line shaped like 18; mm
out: 7.5; mm
